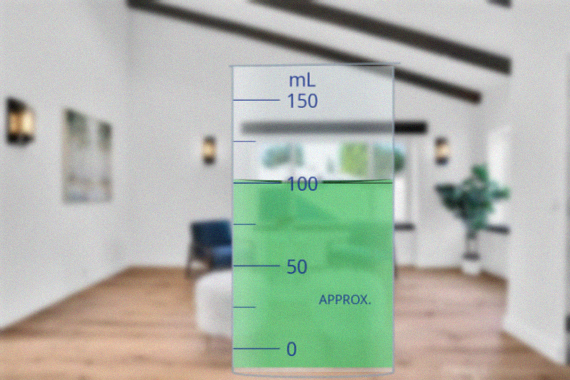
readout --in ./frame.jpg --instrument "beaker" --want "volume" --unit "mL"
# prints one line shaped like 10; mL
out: 100; mL
